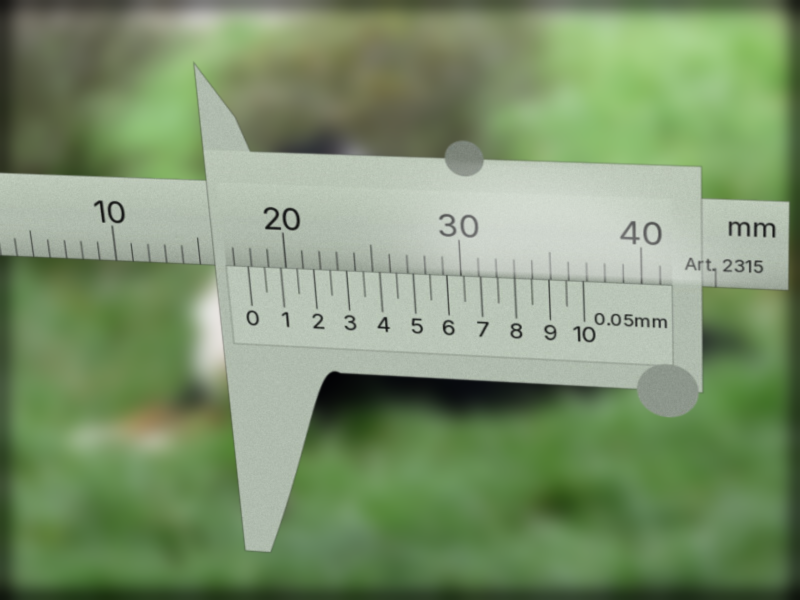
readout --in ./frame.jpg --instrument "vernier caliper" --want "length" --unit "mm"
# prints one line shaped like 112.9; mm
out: 17.8; mm
